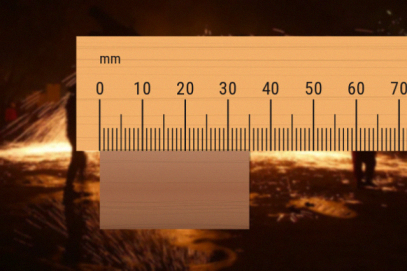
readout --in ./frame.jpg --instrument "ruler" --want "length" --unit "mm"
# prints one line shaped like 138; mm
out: 35; mm
